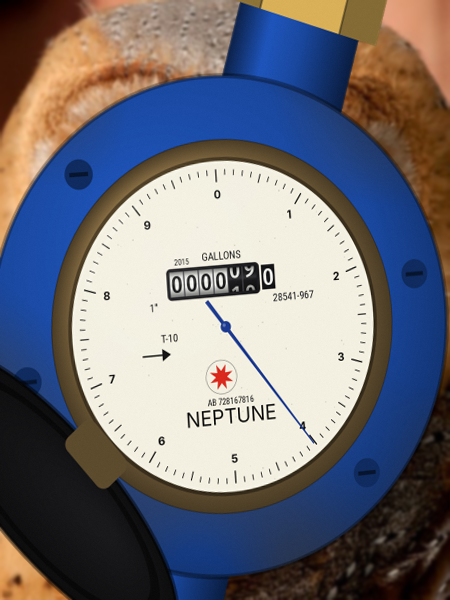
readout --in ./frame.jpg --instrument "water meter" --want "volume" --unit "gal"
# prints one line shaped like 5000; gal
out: 94.0; gal
